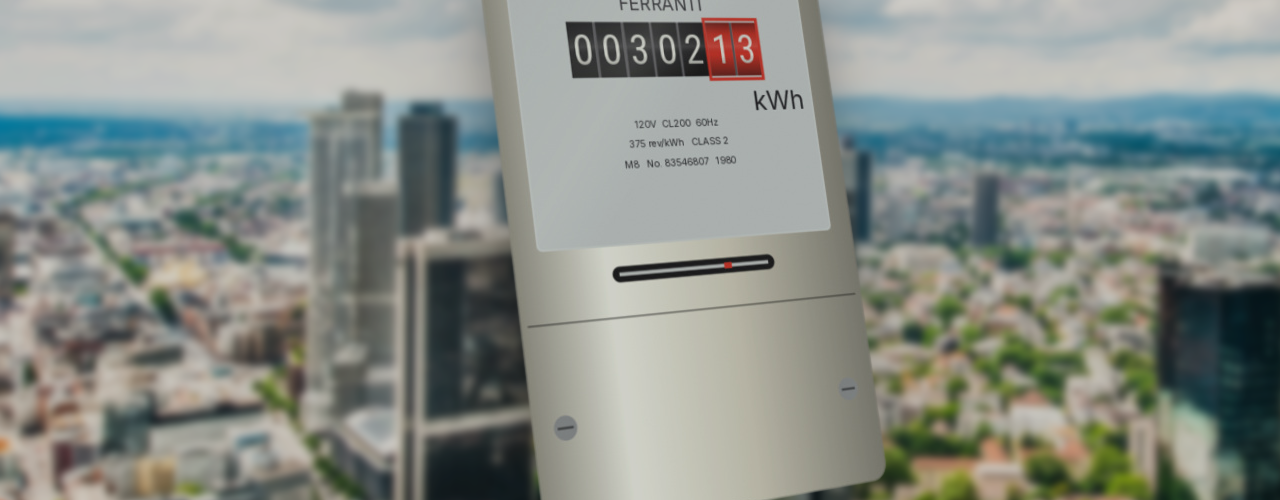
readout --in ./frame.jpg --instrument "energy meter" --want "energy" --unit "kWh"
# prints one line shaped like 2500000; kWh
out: 302.13; kWh
